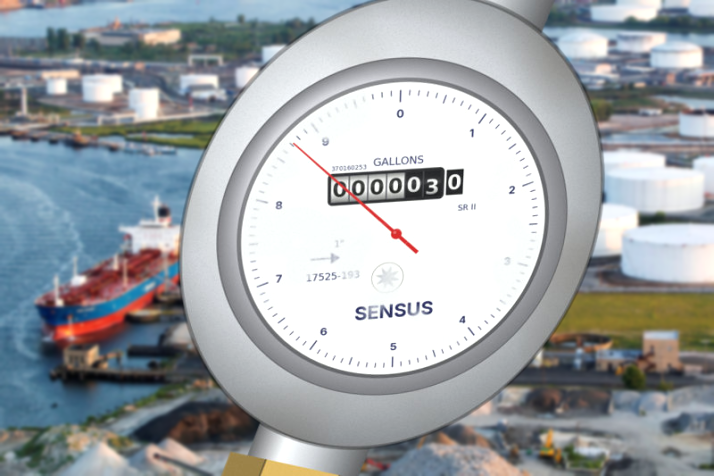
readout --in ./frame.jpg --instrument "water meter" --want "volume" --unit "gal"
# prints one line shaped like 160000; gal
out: 28.7; gal
